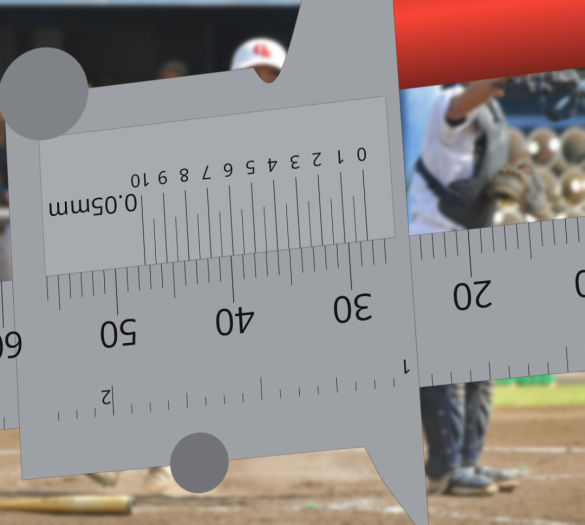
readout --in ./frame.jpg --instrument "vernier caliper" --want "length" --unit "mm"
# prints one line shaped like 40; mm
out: 28.4; mm
